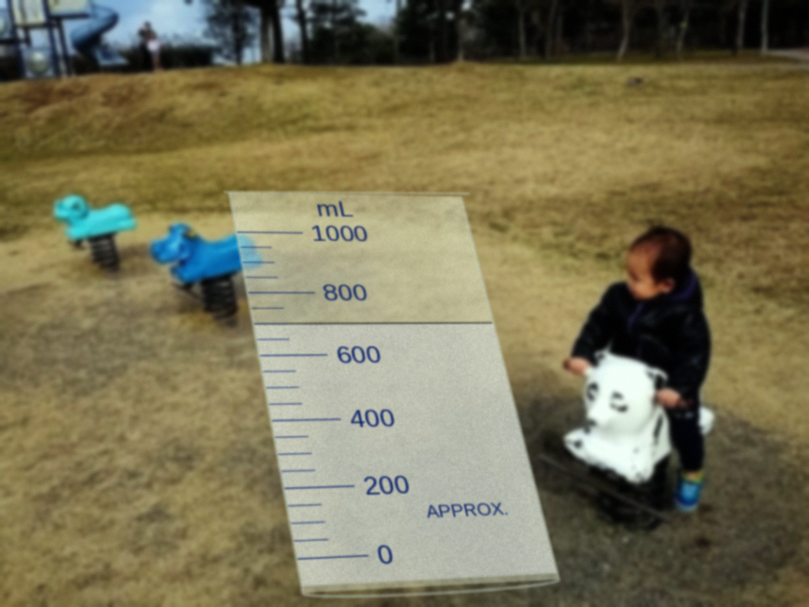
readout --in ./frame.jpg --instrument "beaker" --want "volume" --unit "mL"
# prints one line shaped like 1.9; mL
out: 700; mL
